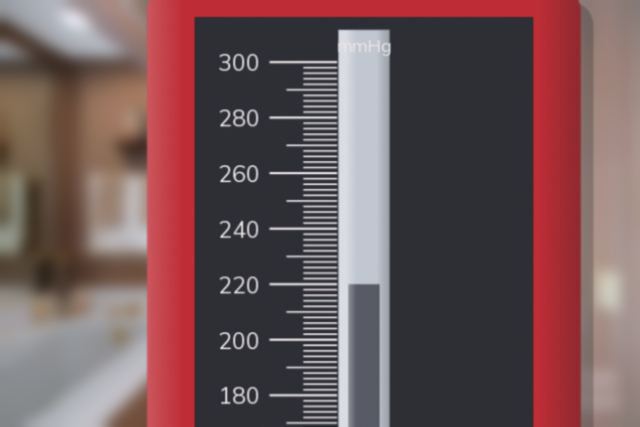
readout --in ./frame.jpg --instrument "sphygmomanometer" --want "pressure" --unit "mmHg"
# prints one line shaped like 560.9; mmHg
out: 220; mmHg
